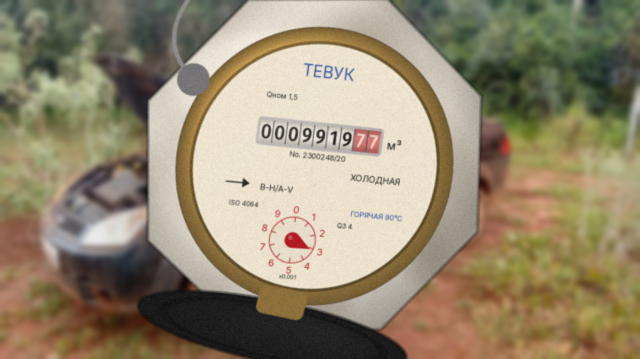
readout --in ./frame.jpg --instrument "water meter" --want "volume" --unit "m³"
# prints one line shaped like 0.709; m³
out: 9919.773; m³
